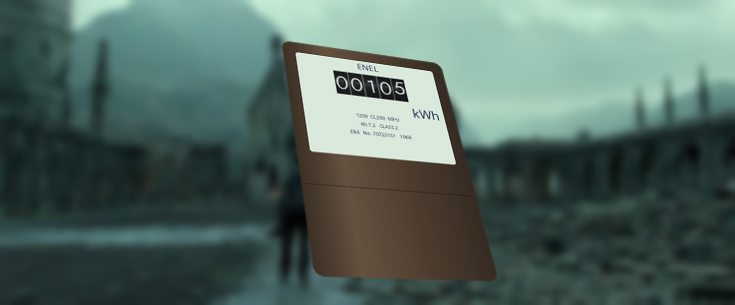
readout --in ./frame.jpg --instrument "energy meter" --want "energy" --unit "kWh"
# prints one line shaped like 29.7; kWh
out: 105; kWh
